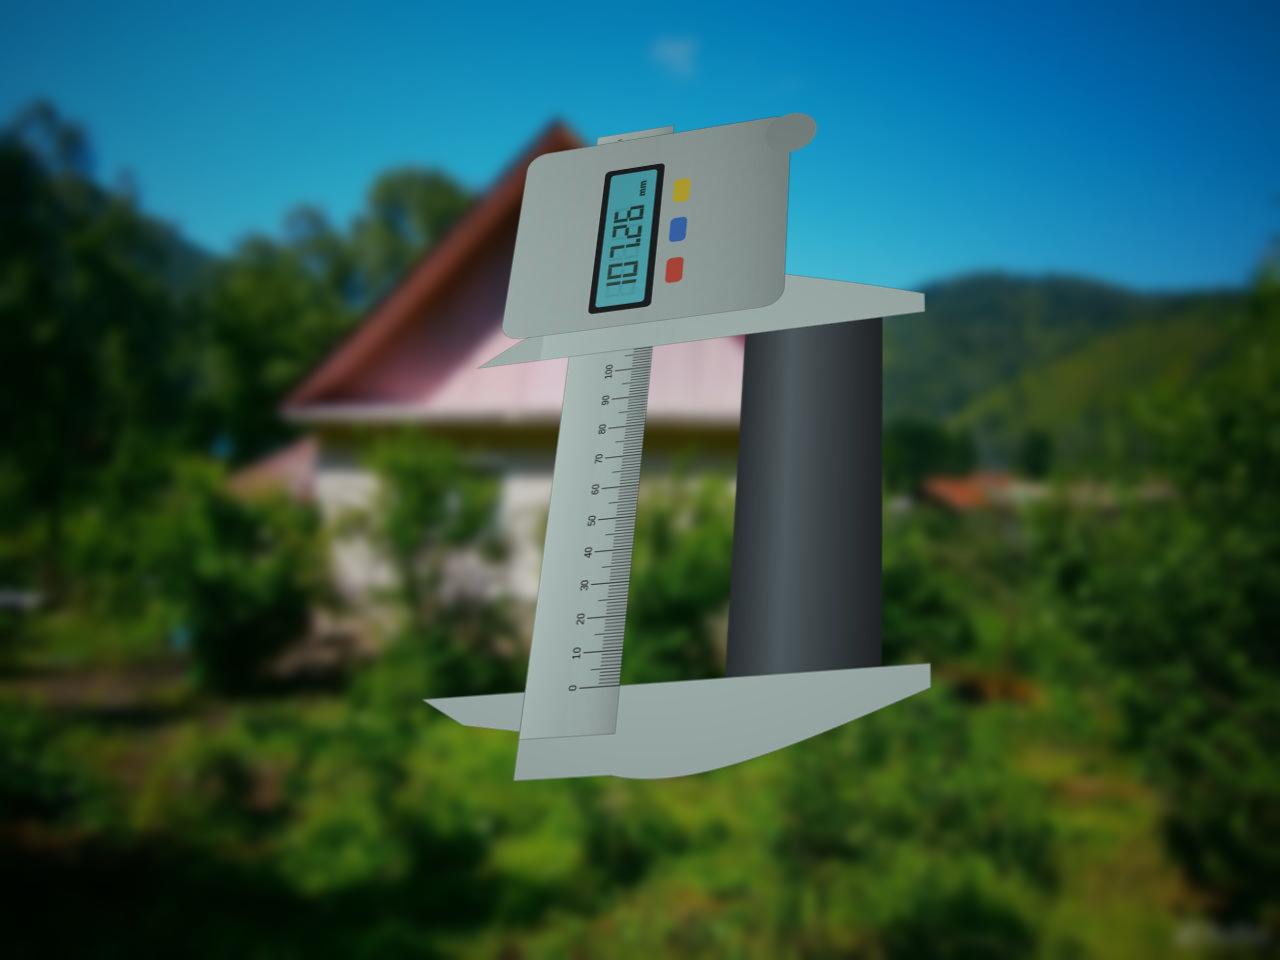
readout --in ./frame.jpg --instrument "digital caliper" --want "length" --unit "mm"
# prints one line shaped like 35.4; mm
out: 107.26; mm
